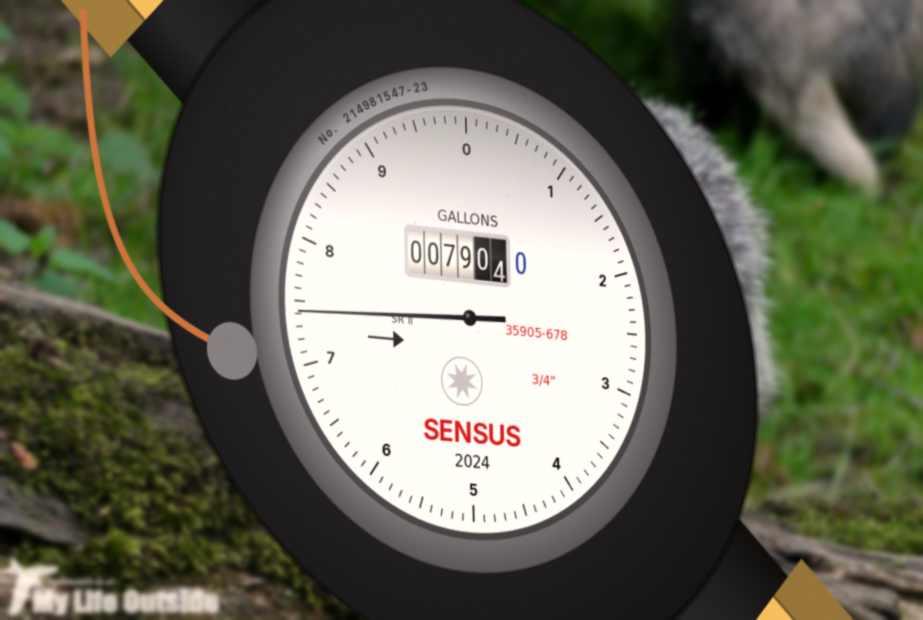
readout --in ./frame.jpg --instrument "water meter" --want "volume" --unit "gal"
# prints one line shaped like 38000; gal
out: 79037.4; gal
